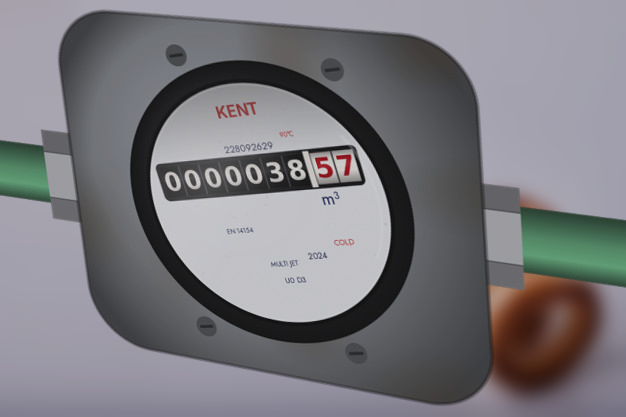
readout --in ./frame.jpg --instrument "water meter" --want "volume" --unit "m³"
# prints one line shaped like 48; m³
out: 38.57; m³
